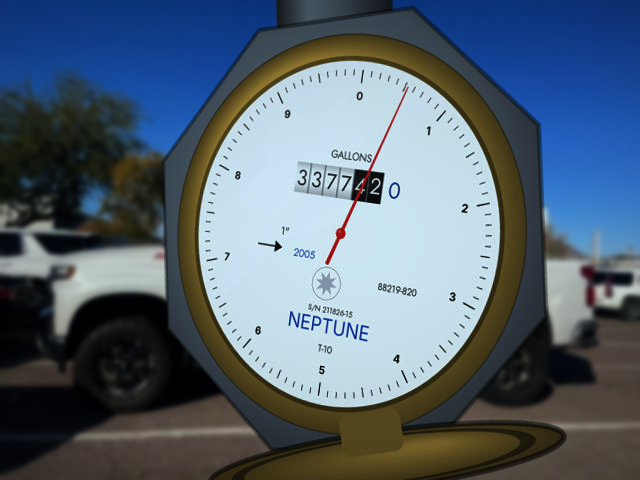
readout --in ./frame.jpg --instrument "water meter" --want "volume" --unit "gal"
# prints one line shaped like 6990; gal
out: 3377420.5; gal
